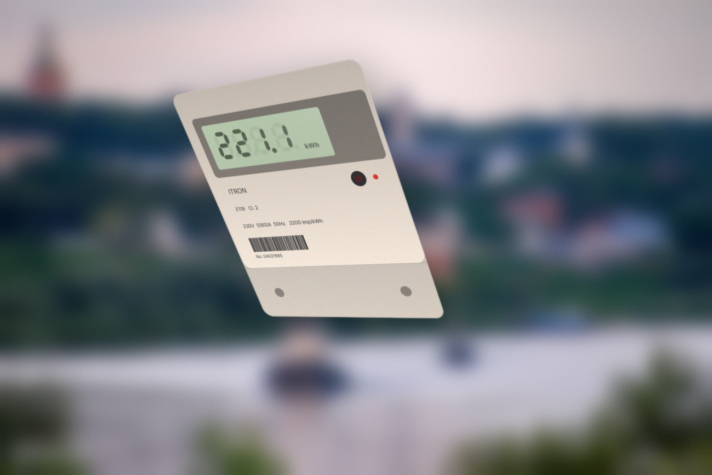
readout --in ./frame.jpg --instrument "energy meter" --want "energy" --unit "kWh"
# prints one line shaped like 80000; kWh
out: 221.1; kWh
